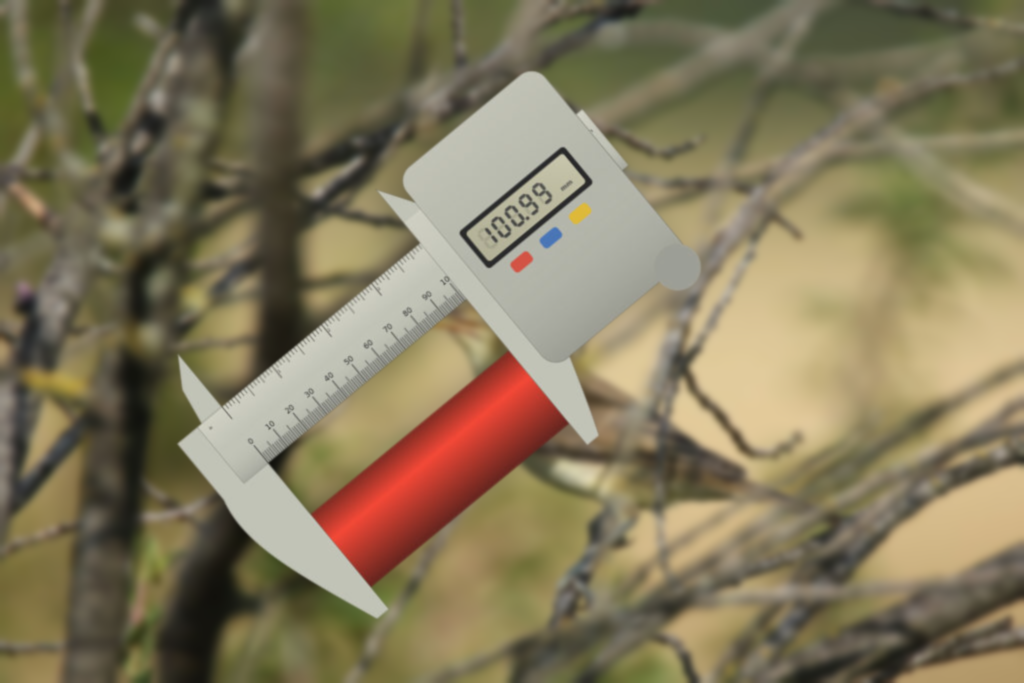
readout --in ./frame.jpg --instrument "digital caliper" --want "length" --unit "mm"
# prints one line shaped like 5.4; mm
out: 100.99; mm
